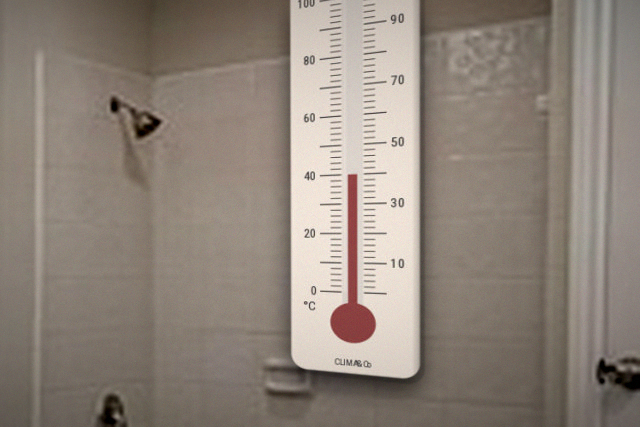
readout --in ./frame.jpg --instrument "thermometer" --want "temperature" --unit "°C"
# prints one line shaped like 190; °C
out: 40; °C
